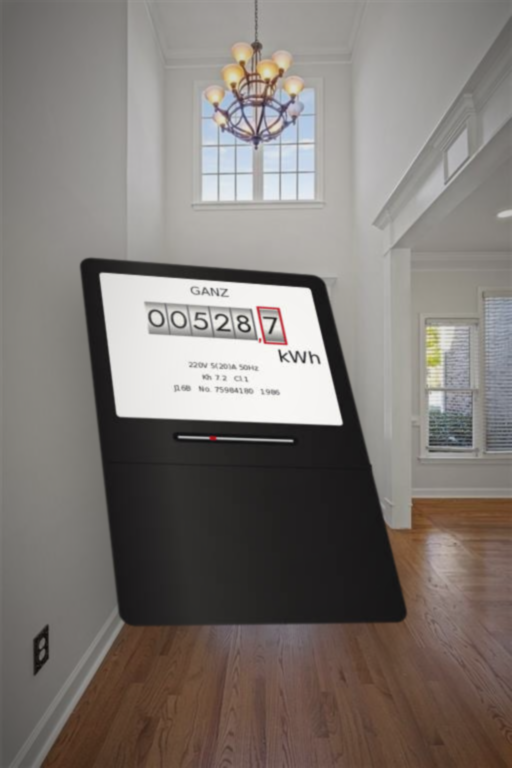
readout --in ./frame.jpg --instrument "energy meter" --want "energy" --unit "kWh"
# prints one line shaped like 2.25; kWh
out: 528.7; kWh
